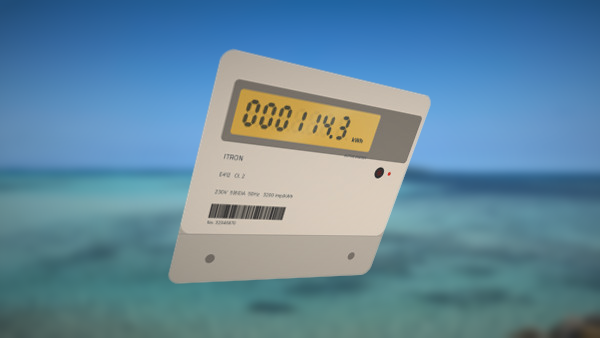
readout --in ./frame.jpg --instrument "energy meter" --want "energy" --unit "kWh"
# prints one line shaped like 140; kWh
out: 114.3; kWh
